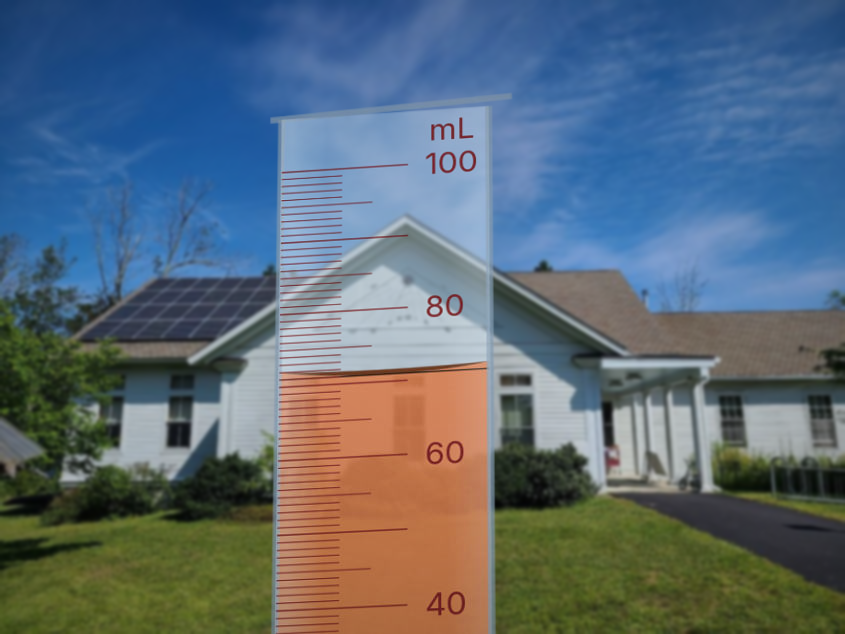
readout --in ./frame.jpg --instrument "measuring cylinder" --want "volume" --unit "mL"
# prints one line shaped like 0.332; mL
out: 71; mL
